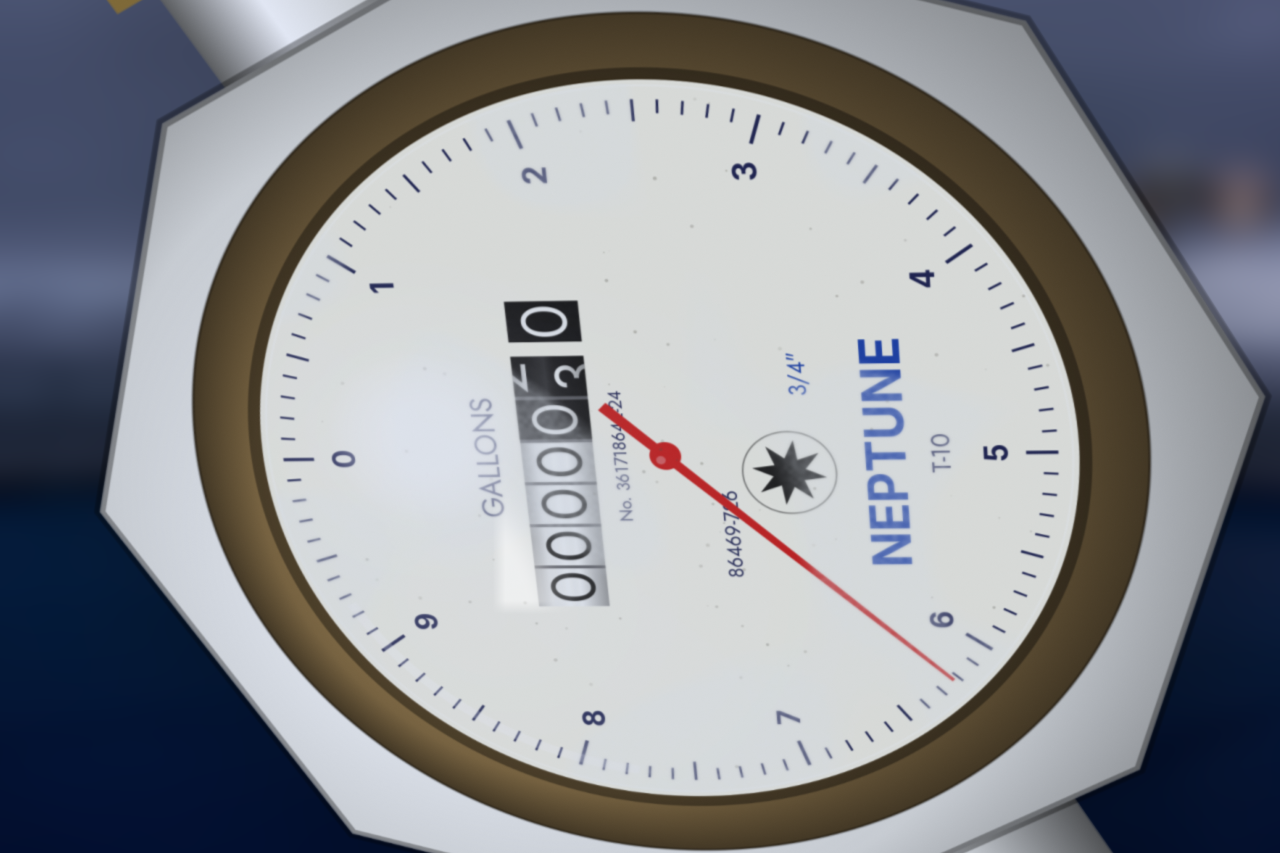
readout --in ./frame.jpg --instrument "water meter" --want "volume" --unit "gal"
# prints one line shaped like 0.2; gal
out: 26.2; gal
